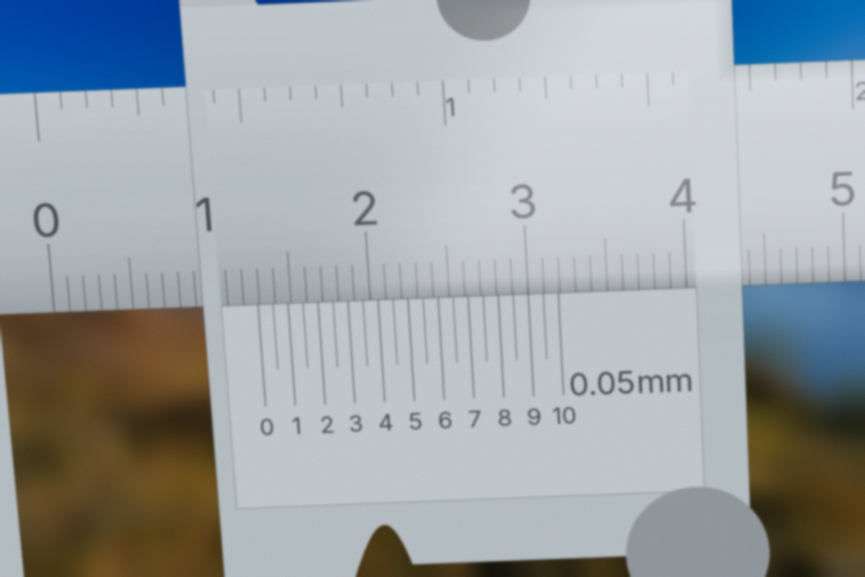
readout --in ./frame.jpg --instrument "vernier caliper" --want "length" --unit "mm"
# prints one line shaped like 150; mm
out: 12.9; mm
